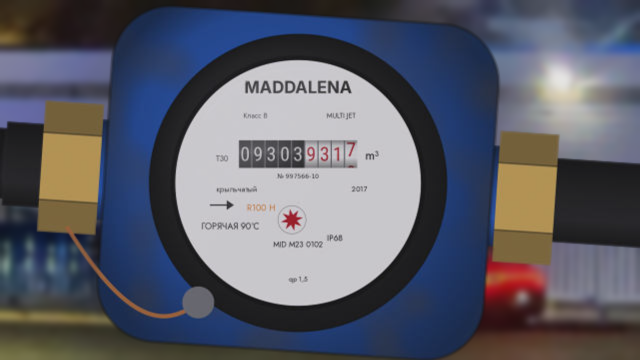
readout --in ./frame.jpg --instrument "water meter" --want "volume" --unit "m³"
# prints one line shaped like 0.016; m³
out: 9303.9317; m³
